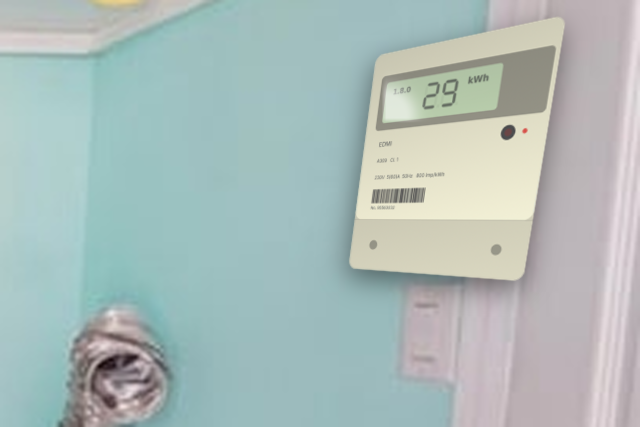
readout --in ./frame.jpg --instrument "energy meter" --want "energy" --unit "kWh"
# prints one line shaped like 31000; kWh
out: 29; kWh
